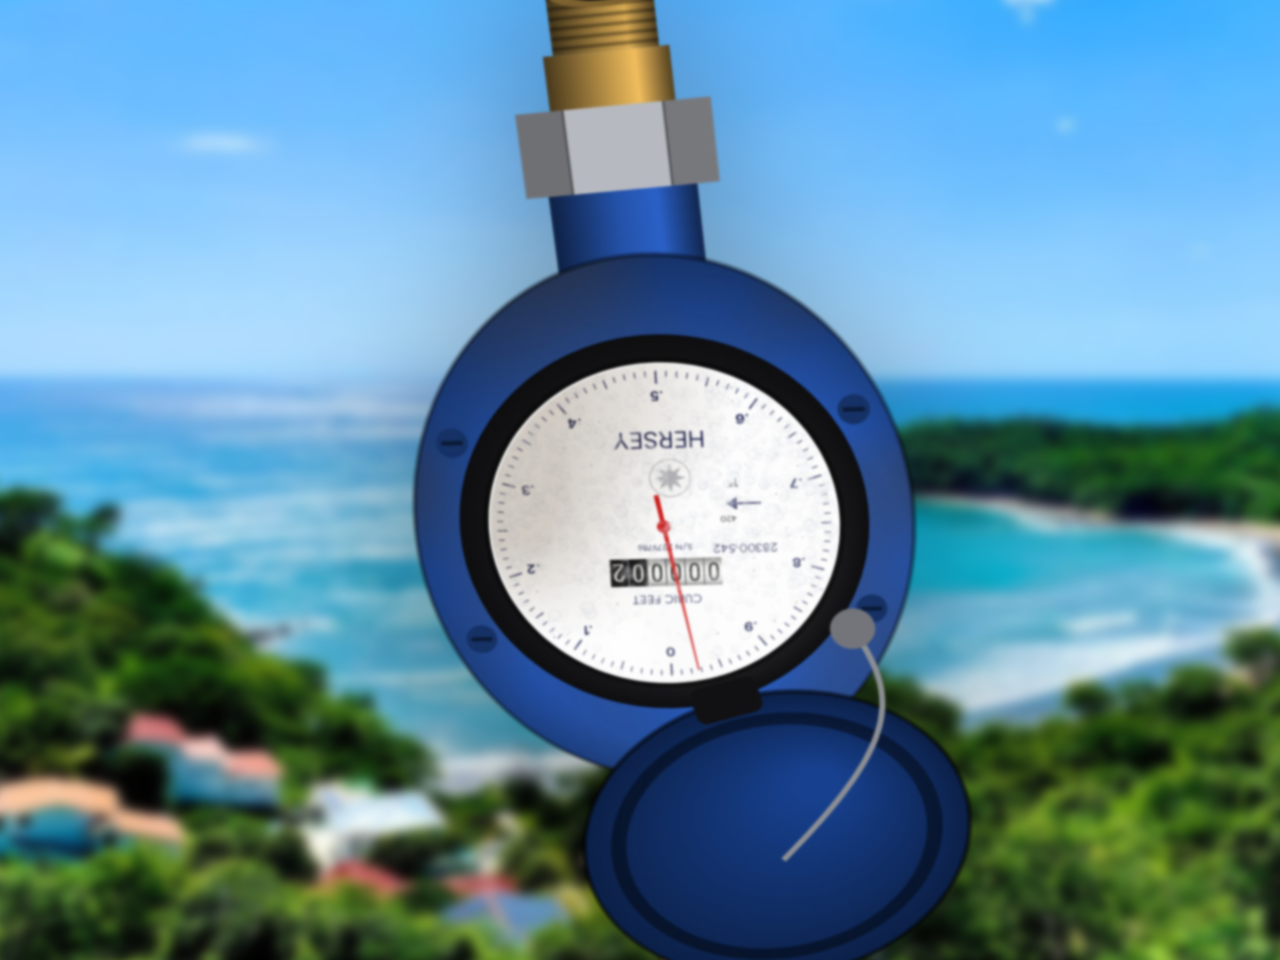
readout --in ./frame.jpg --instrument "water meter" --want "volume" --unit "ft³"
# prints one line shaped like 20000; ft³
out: 1.97; ft³
